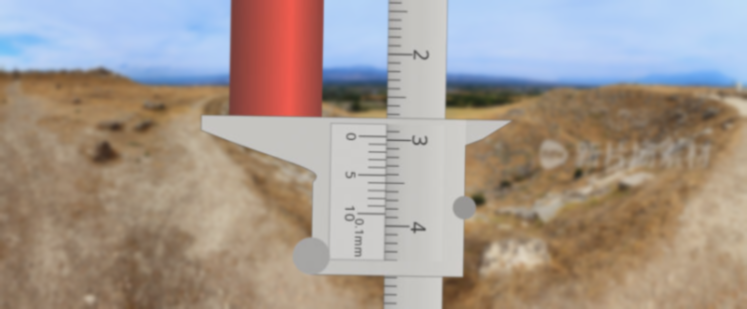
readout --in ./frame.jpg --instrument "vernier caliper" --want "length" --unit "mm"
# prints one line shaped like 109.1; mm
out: 29.6; mm
